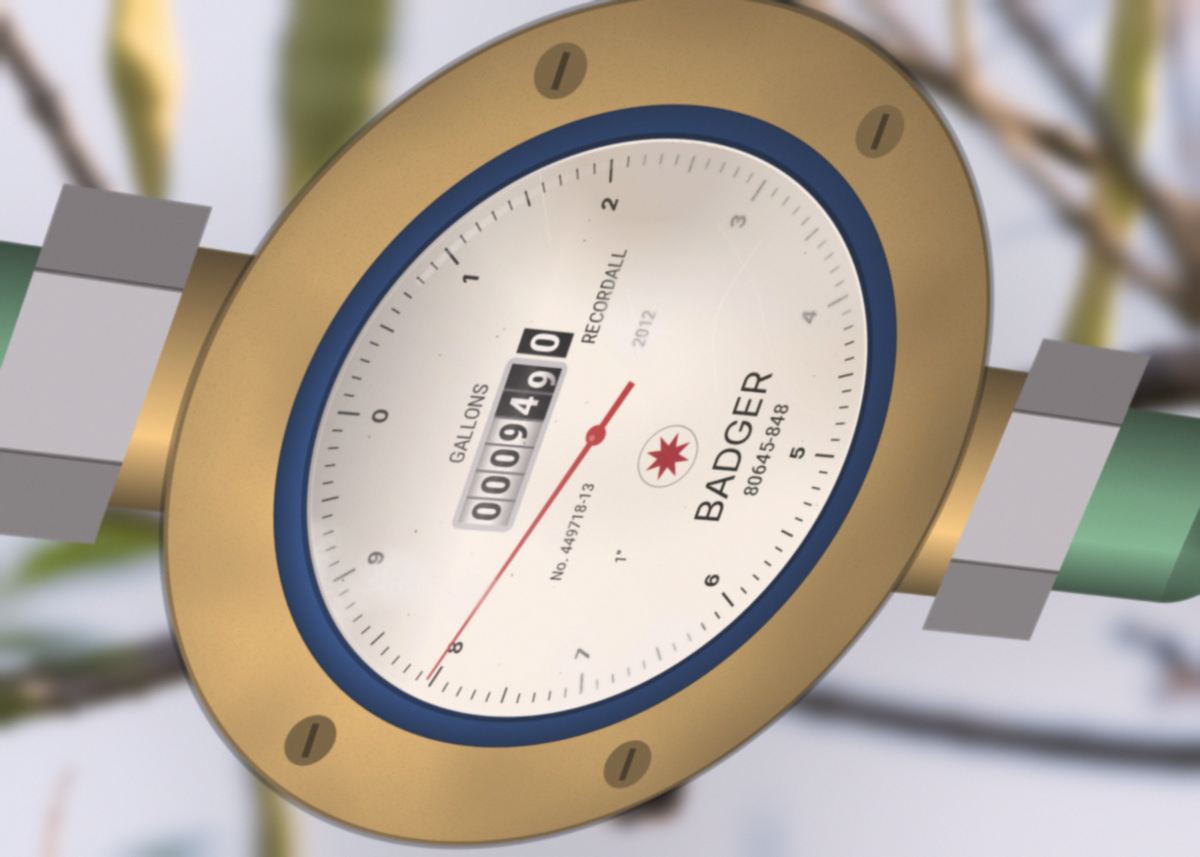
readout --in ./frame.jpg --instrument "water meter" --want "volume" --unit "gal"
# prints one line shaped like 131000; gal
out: 9488.0; gal
